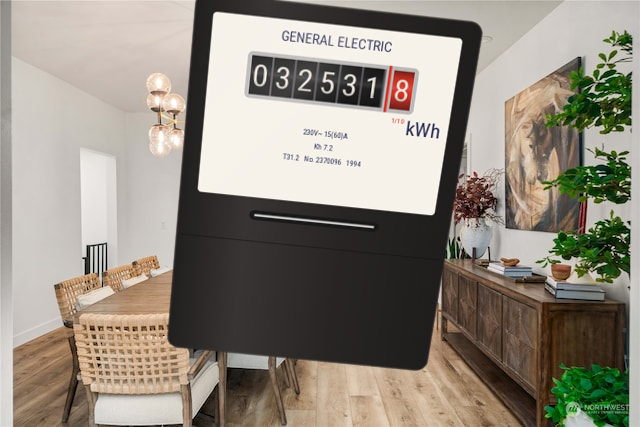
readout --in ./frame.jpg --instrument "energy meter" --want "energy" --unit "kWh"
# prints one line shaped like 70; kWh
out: 32531.8; kWh
